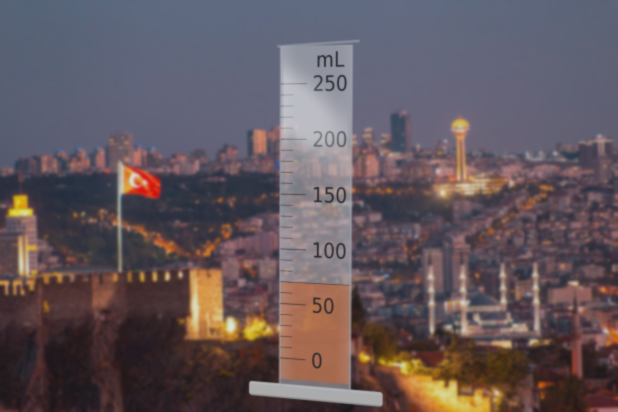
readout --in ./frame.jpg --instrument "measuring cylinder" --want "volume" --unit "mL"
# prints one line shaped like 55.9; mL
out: 70; mL
